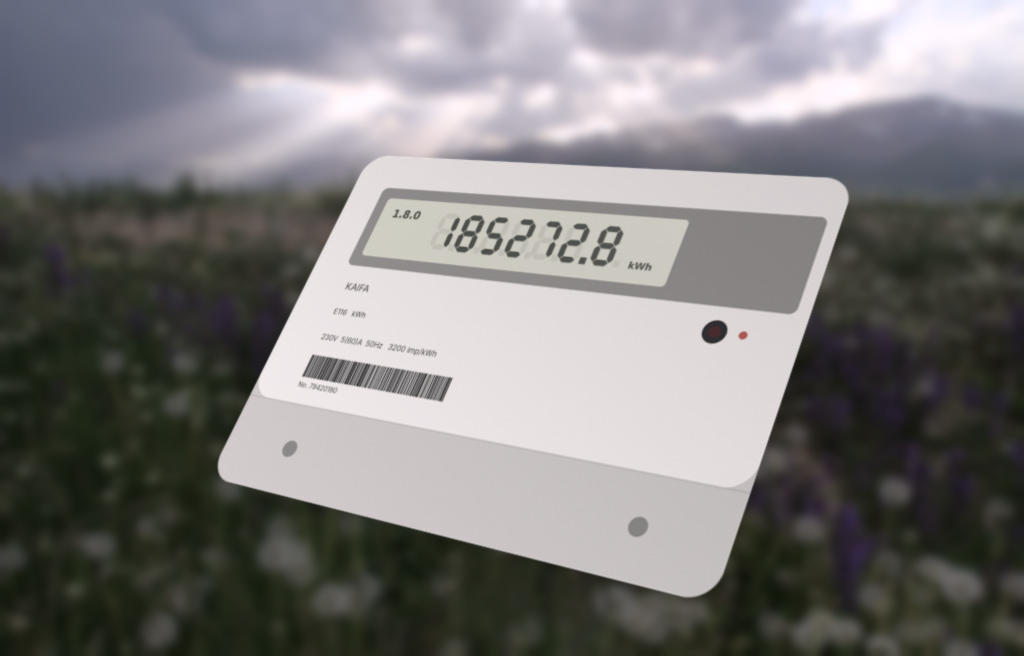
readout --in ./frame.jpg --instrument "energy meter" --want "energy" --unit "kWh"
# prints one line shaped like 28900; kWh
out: 185272.8; kWh
